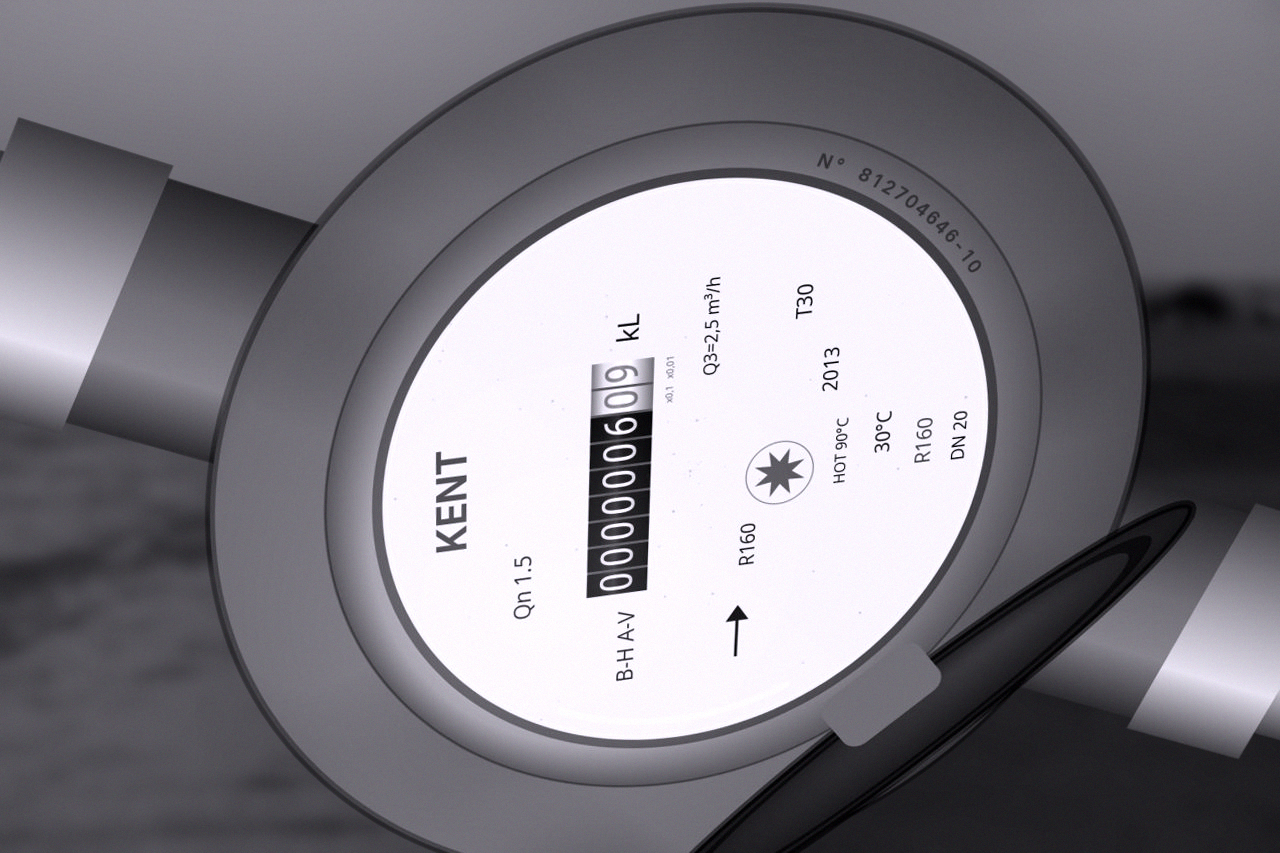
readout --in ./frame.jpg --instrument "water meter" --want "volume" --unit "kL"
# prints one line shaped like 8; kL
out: 6.09; kL
